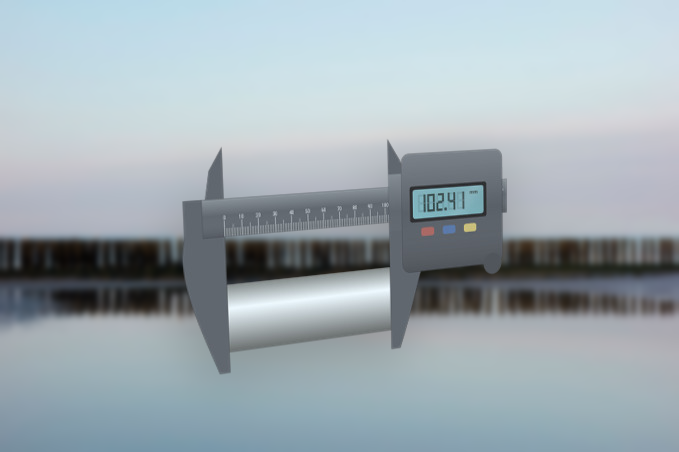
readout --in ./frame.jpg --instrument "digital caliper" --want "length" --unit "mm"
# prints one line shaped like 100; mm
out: 102.41; mm
